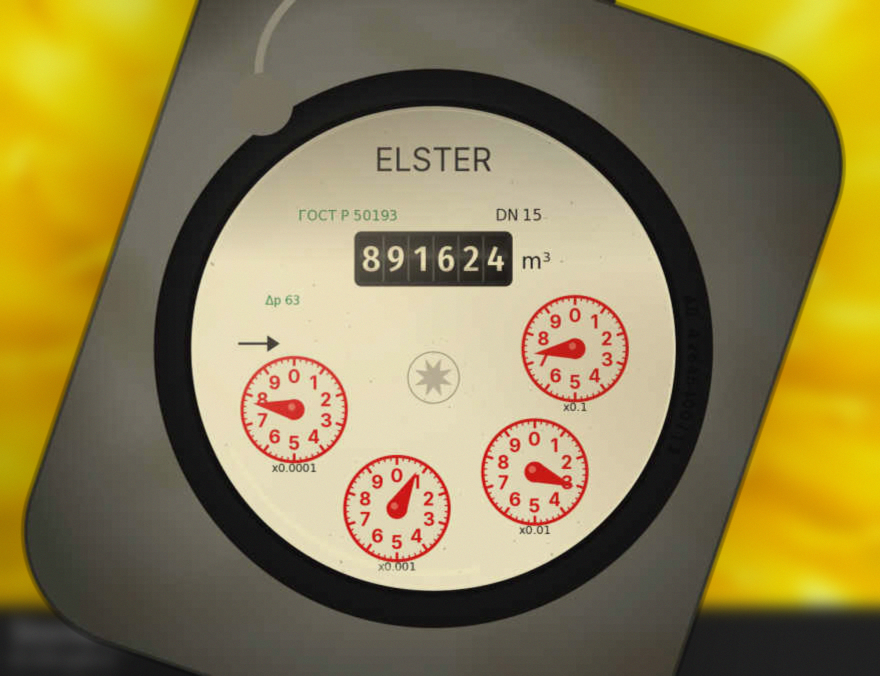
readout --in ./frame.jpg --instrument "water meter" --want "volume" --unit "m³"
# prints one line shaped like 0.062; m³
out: 891624.7307; m³
